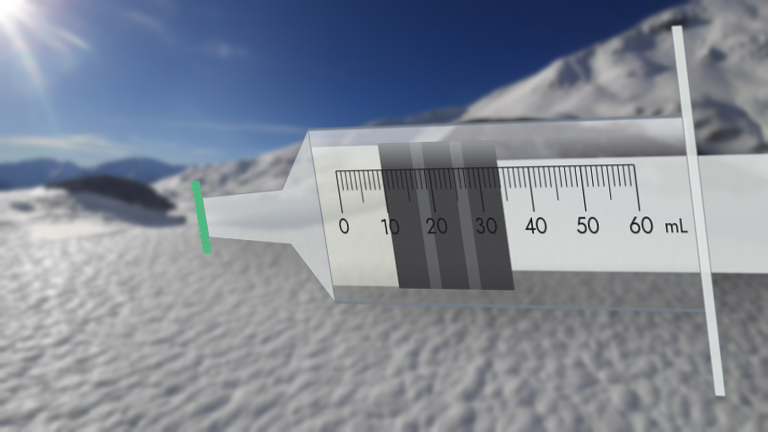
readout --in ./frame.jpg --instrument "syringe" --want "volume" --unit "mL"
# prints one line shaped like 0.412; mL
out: 10; mL
